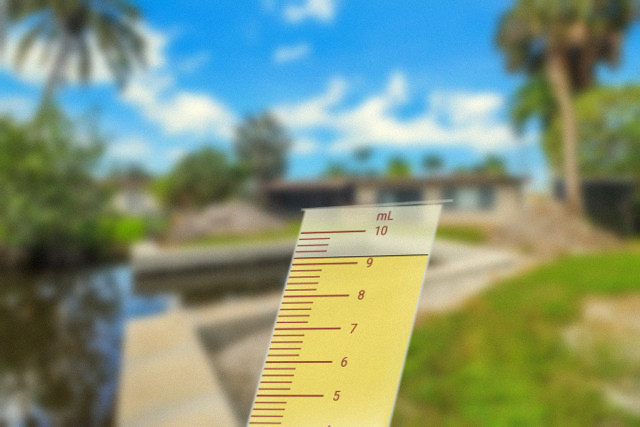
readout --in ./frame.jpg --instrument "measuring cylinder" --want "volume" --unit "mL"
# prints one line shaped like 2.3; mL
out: 9.2; mL
